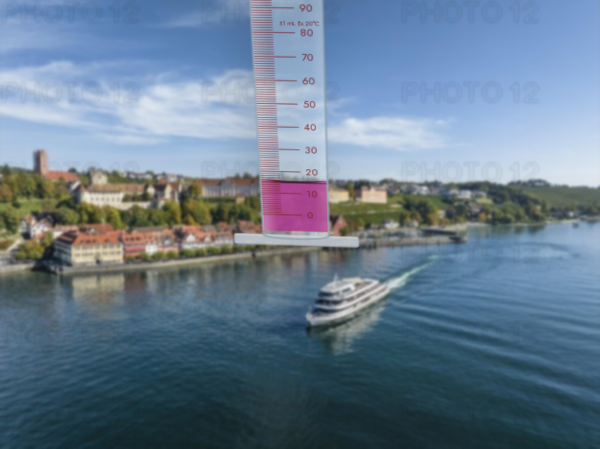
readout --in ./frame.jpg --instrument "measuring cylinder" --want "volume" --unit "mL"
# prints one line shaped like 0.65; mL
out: 15; mL
